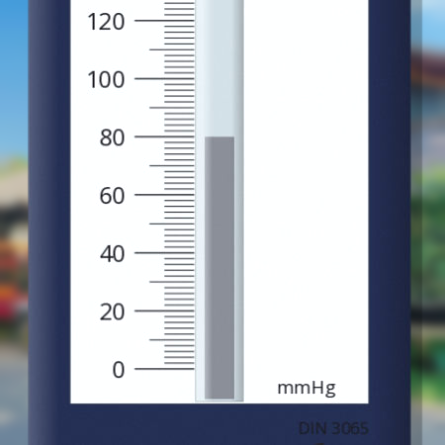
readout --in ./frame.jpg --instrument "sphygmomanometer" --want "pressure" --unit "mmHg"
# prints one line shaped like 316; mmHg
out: 80; mmHg
